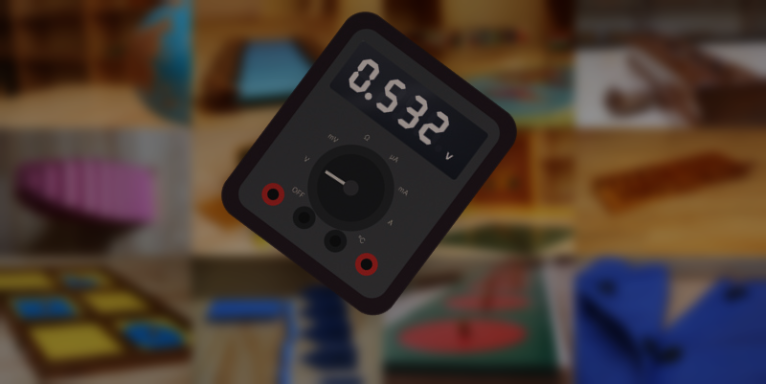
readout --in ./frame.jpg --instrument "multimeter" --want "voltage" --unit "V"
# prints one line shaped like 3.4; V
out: 0.532; V
